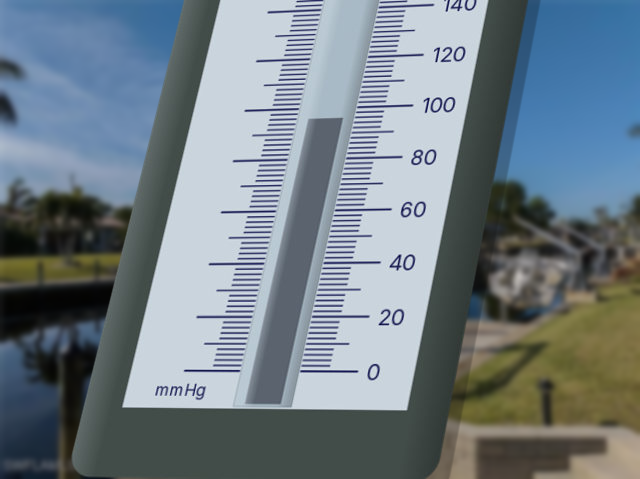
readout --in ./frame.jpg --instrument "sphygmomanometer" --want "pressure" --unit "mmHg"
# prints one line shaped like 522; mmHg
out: 96; mmHg
